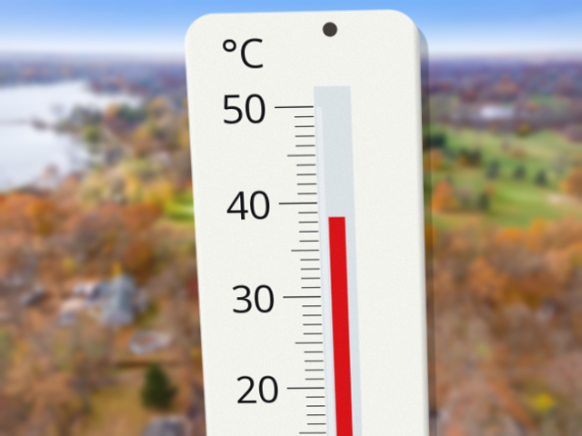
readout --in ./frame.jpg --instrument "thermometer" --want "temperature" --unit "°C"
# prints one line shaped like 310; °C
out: 38.5; °C
